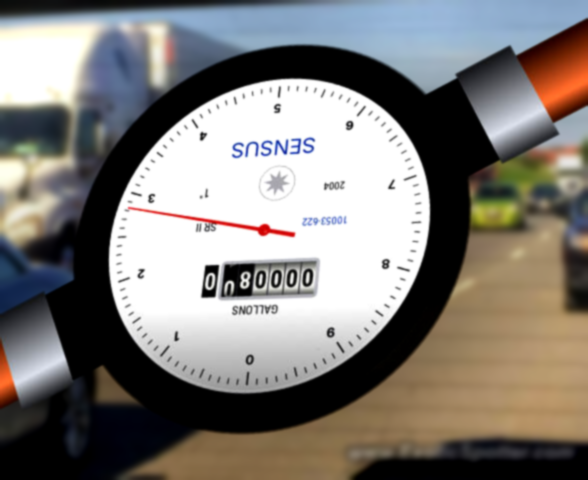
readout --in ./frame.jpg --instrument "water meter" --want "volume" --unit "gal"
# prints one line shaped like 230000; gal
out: 802.8; gal
